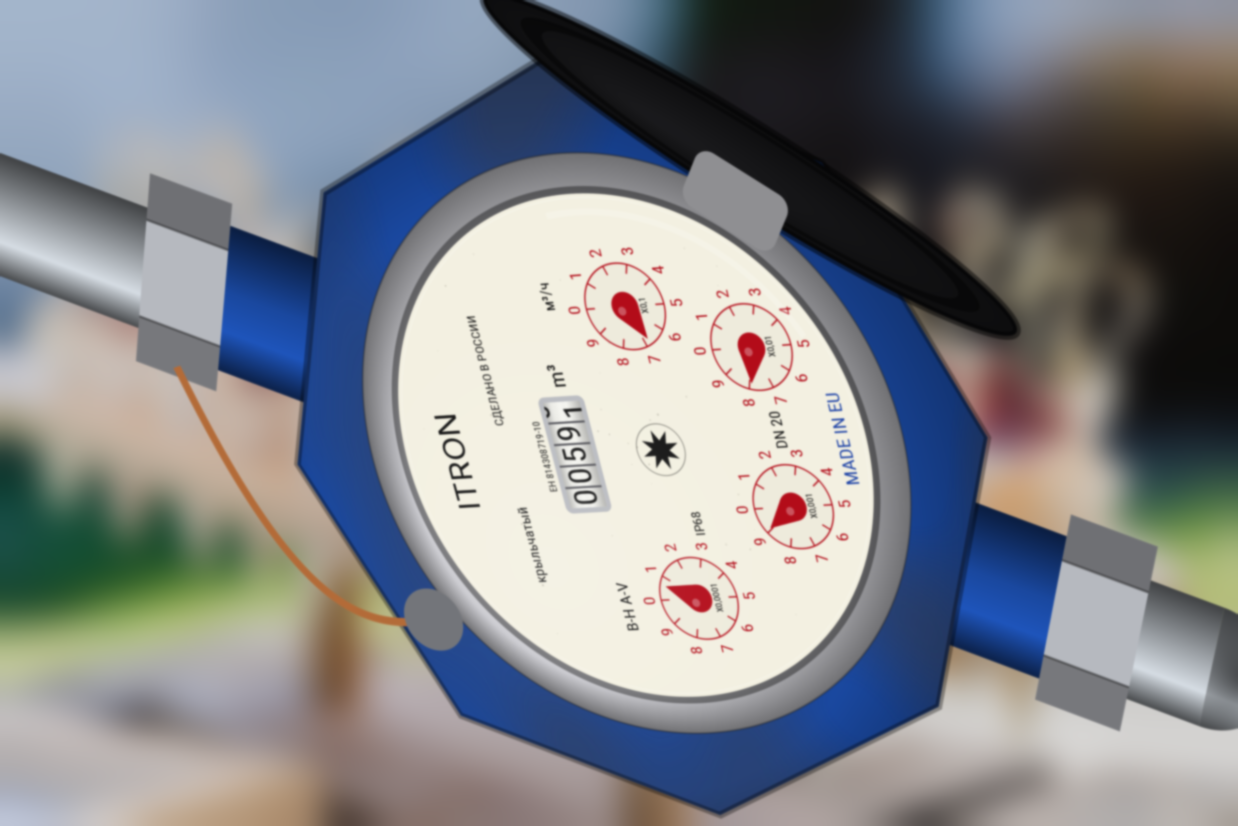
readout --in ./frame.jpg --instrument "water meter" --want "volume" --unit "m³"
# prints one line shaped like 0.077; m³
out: 590.6790; m³
